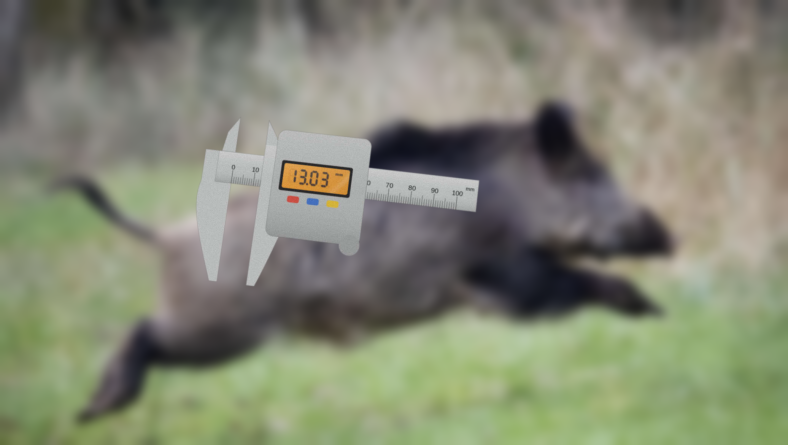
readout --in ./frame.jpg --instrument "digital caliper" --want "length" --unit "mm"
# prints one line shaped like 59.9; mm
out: 13.03; mm
